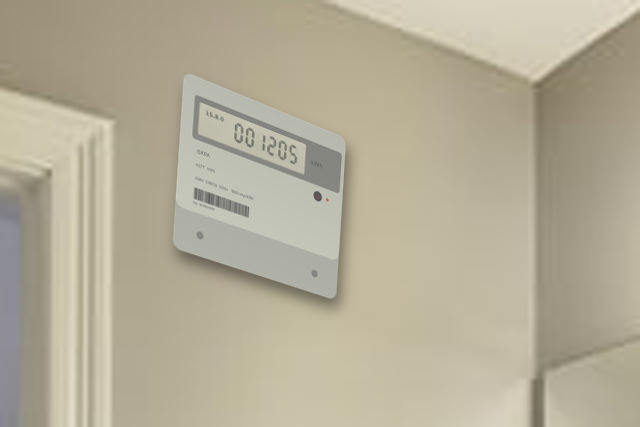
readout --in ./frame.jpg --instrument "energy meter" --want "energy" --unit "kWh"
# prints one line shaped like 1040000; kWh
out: 1205; kWh
